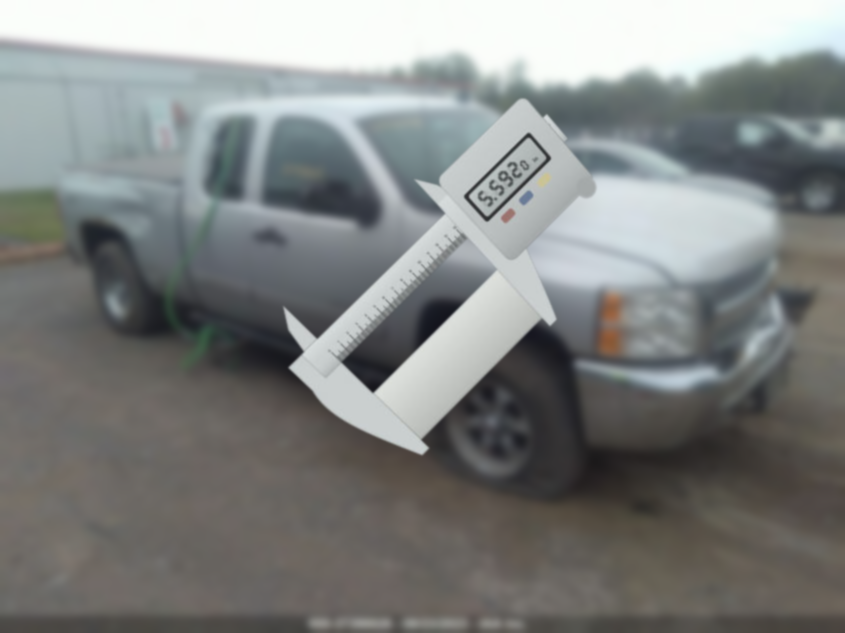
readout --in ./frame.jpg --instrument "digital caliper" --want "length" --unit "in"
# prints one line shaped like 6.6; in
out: 5.5920; in
